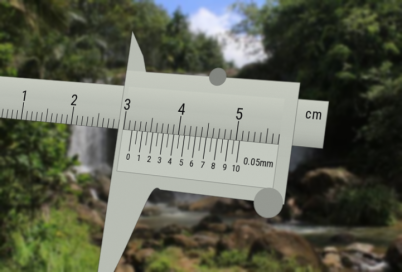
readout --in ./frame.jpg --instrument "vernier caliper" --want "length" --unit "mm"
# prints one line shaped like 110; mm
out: 31.6; mm
